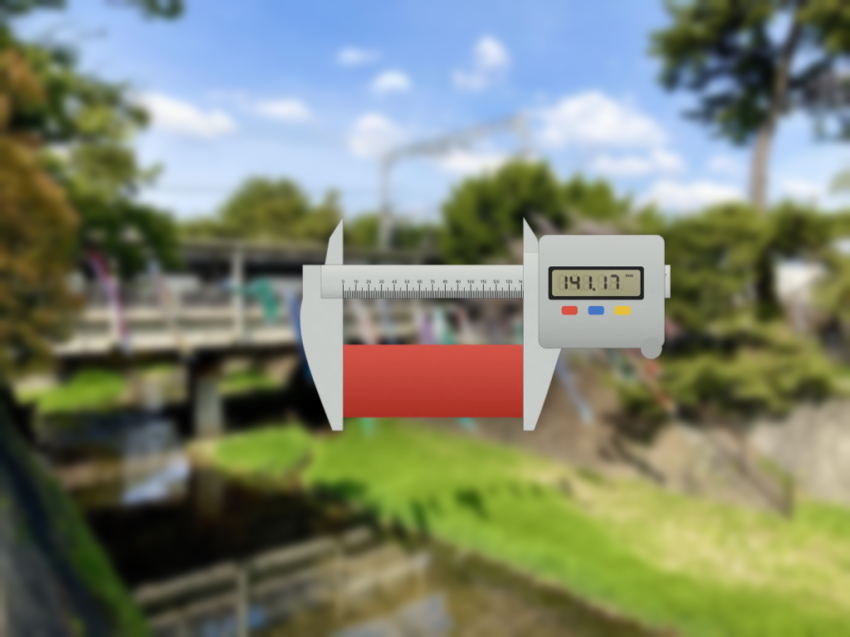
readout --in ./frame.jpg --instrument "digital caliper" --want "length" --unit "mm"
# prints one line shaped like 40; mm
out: 141.17; mm
